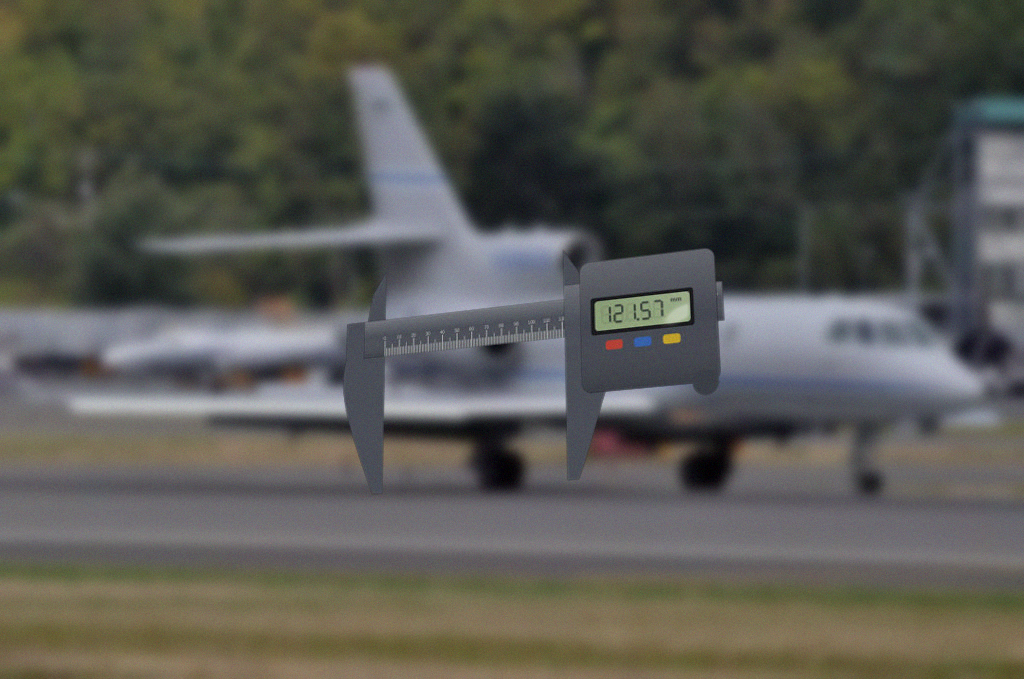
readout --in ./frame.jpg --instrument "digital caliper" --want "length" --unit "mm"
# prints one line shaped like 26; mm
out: 121.57; mm
